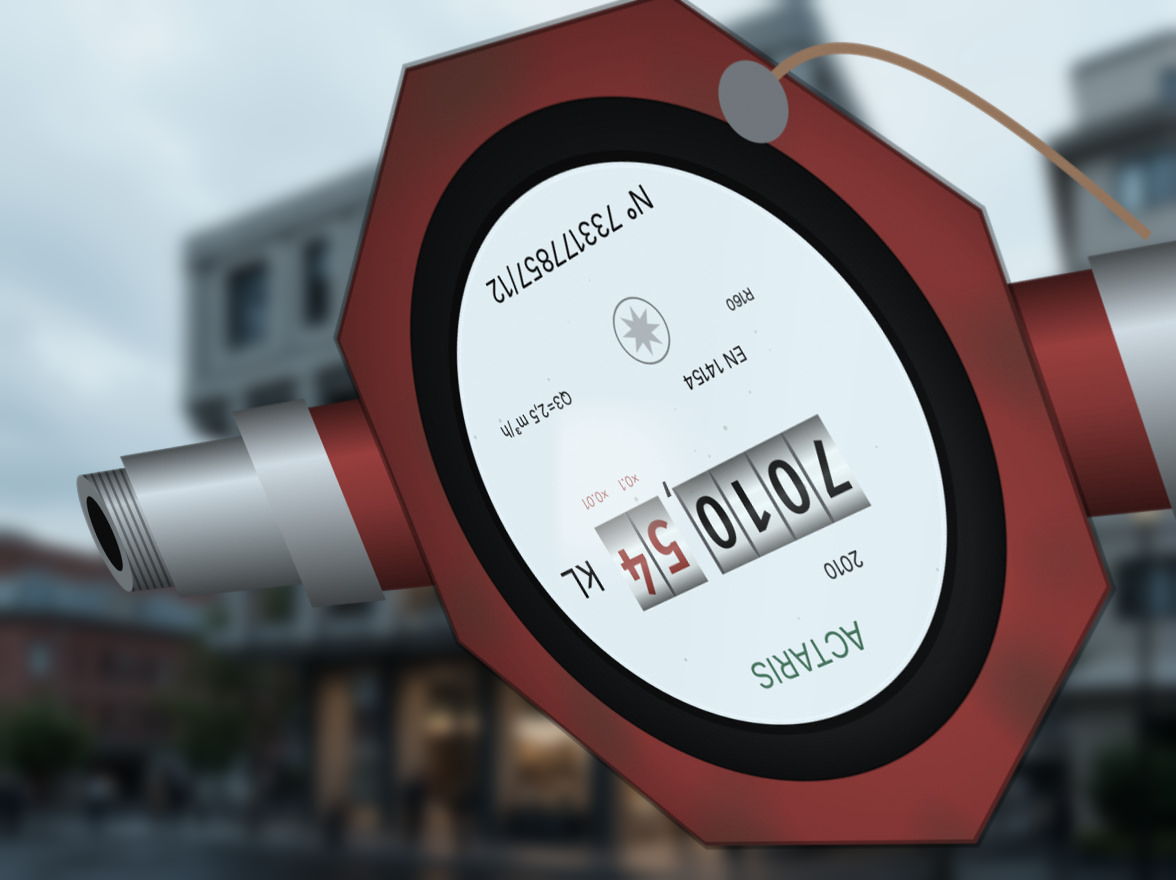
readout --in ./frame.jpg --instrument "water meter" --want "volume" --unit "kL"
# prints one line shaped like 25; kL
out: 7010.54; kL
